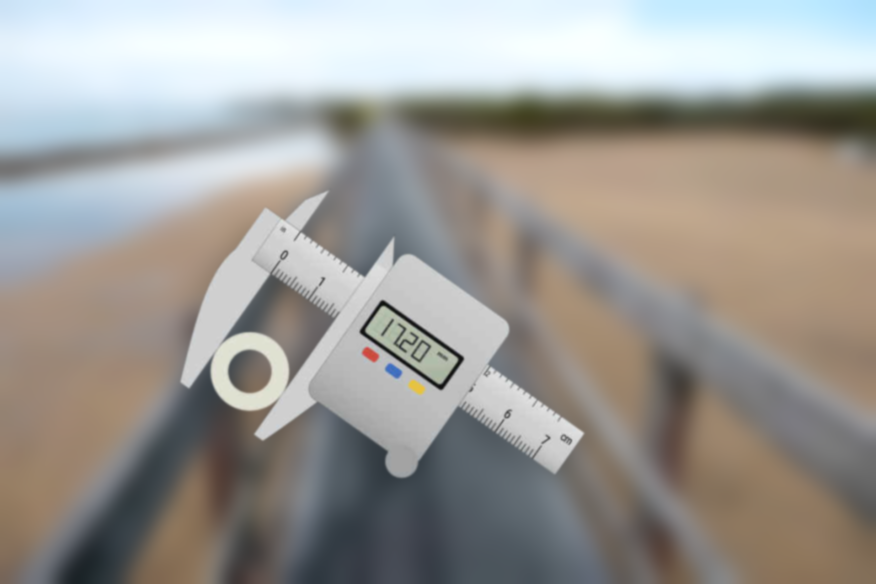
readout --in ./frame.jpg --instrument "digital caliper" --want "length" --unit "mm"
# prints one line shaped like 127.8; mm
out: 17.20; mm
